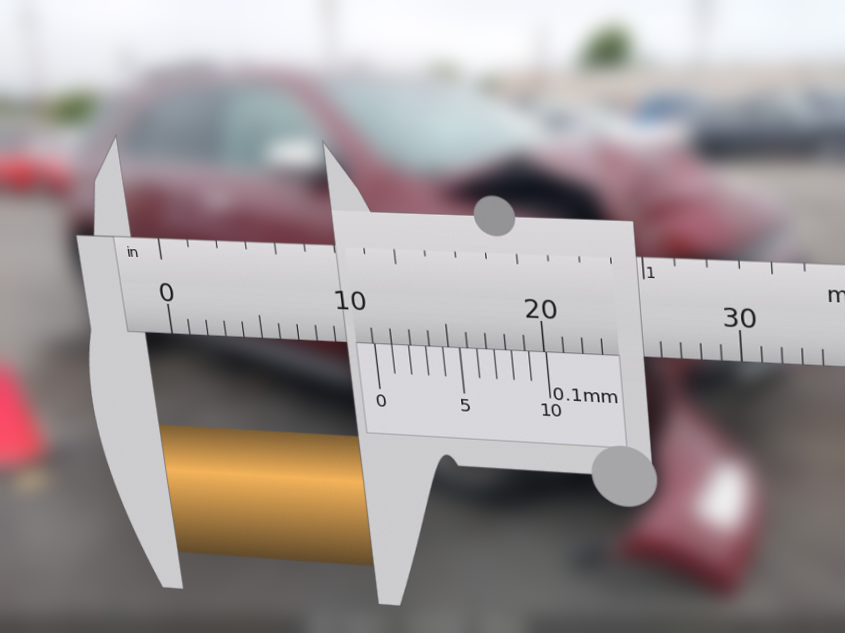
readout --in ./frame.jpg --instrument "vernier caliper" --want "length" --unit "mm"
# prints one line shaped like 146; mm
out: 11.1; mm
